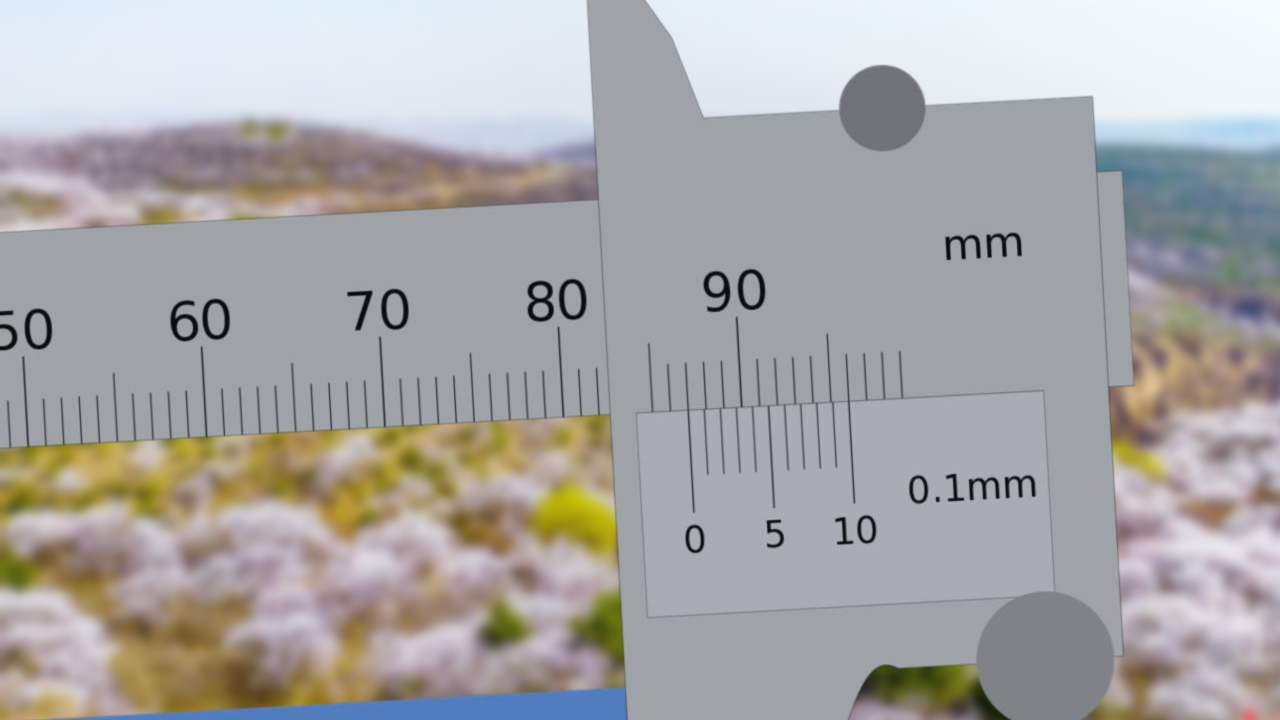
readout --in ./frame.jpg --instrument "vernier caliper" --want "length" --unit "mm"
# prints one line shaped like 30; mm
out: 87.0; mm
